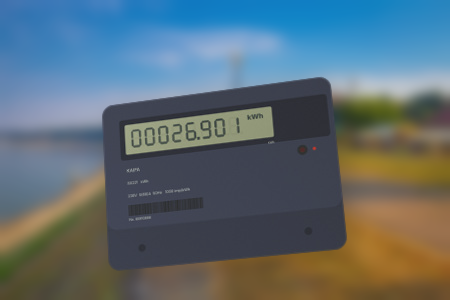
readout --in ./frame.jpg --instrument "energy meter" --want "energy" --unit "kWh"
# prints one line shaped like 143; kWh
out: 26.901; kWh
